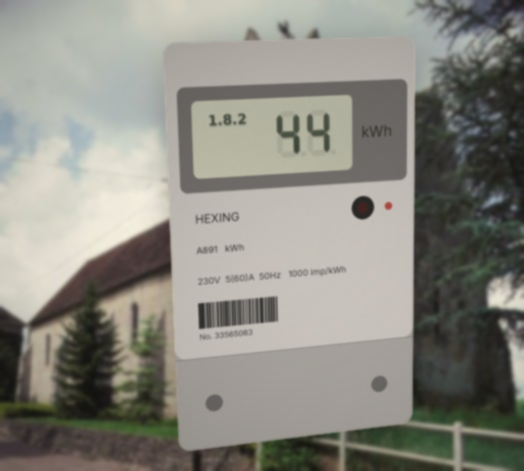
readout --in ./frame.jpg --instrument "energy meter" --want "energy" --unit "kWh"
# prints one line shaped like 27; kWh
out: 44; kWh
